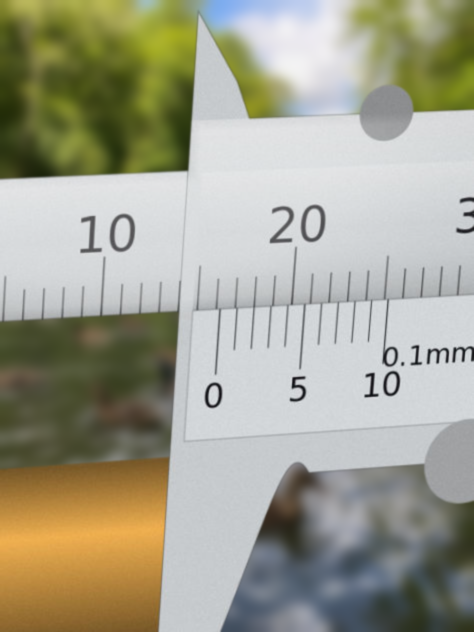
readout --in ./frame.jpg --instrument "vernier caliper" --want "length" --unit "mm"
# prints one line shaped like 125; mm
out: 16.2; mm
